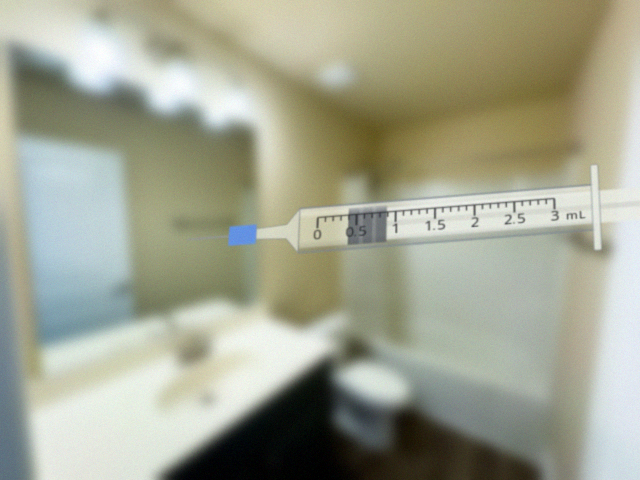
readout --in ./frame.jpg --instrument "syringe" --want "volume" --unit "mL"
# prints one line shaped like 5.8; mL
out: 0.4; mL
